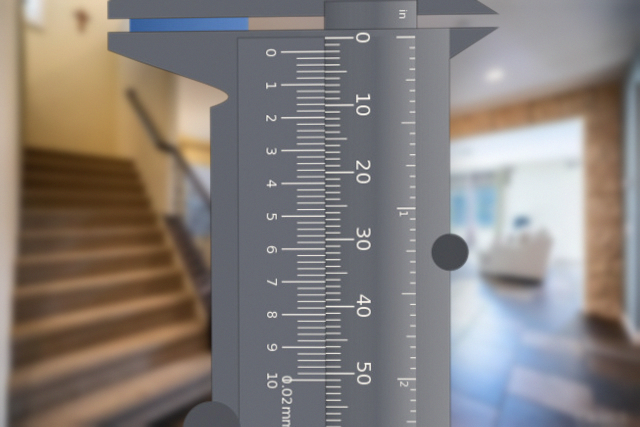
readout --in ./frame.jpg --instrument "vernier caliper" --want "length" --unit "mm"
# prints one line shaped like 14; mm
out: 2.0; mm
